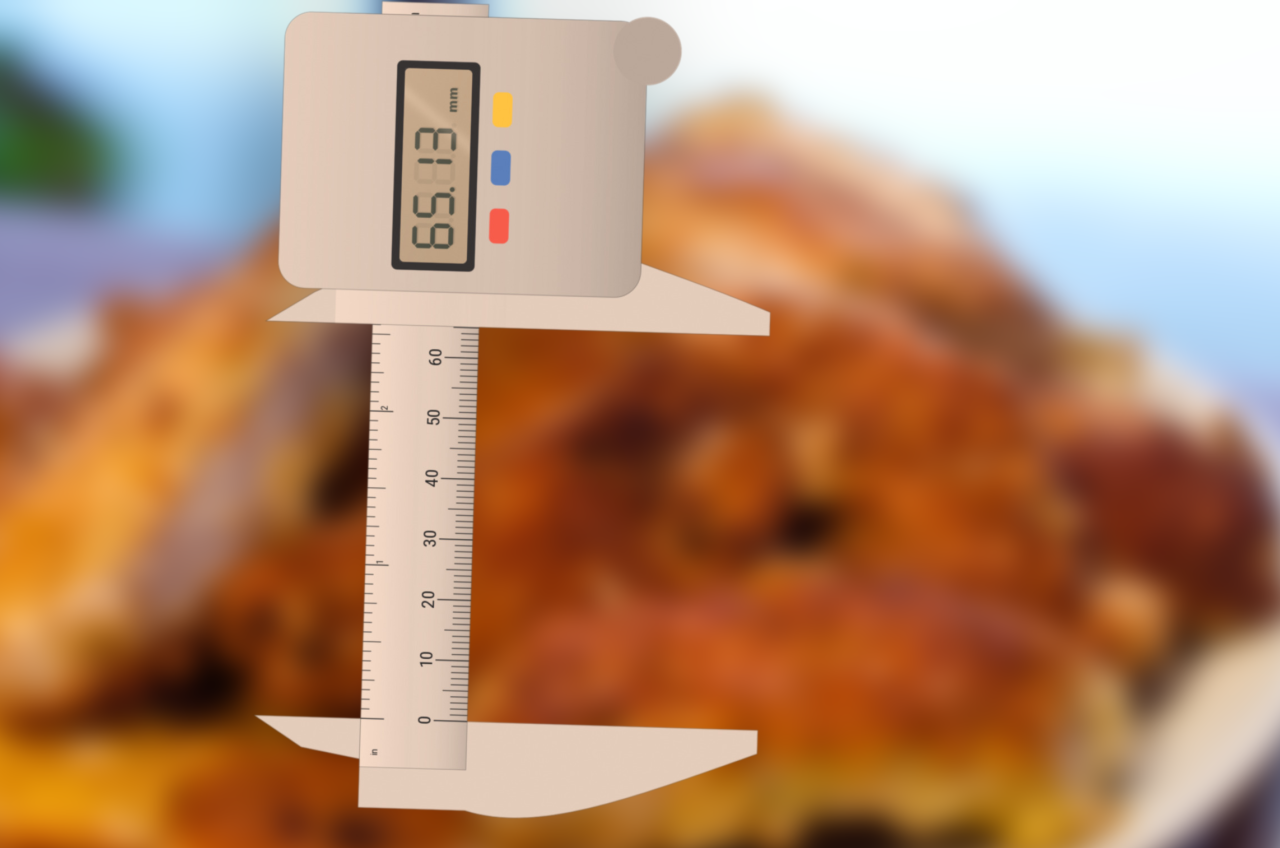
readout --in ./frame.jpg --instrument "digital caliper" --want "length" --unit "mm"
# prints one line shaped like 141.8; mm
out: 65.13; mm
